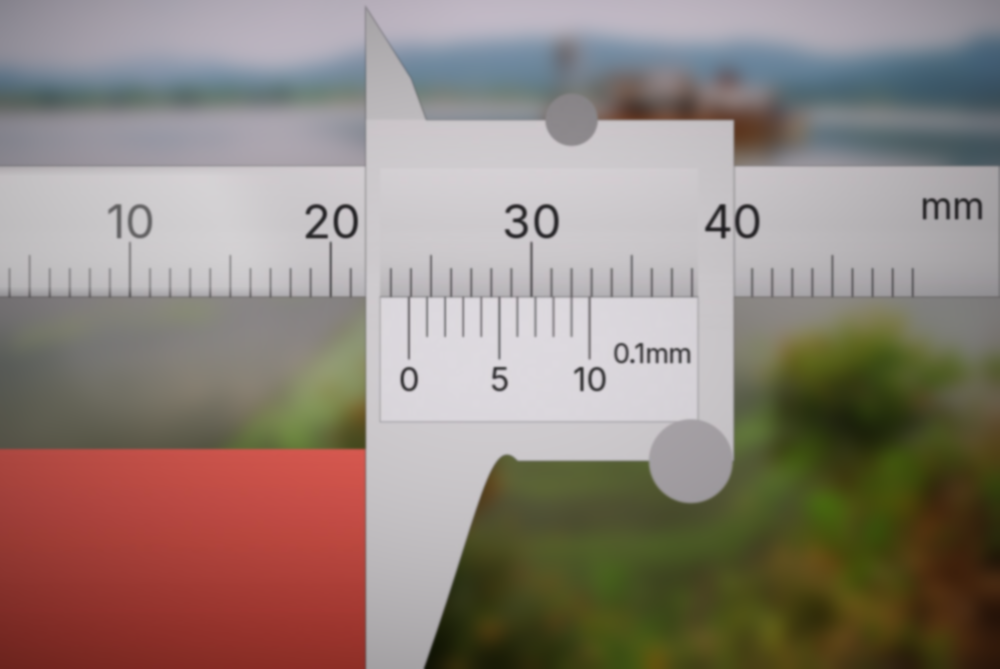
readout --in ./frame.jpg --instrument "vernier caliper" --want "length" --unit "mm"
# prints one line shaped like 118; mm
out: 23.9; mm
